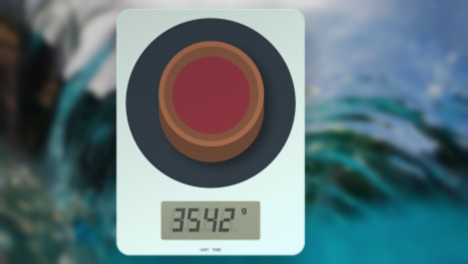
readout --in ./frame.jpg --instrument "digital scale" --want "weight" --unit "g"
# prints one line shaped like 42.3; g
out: 3542; g
